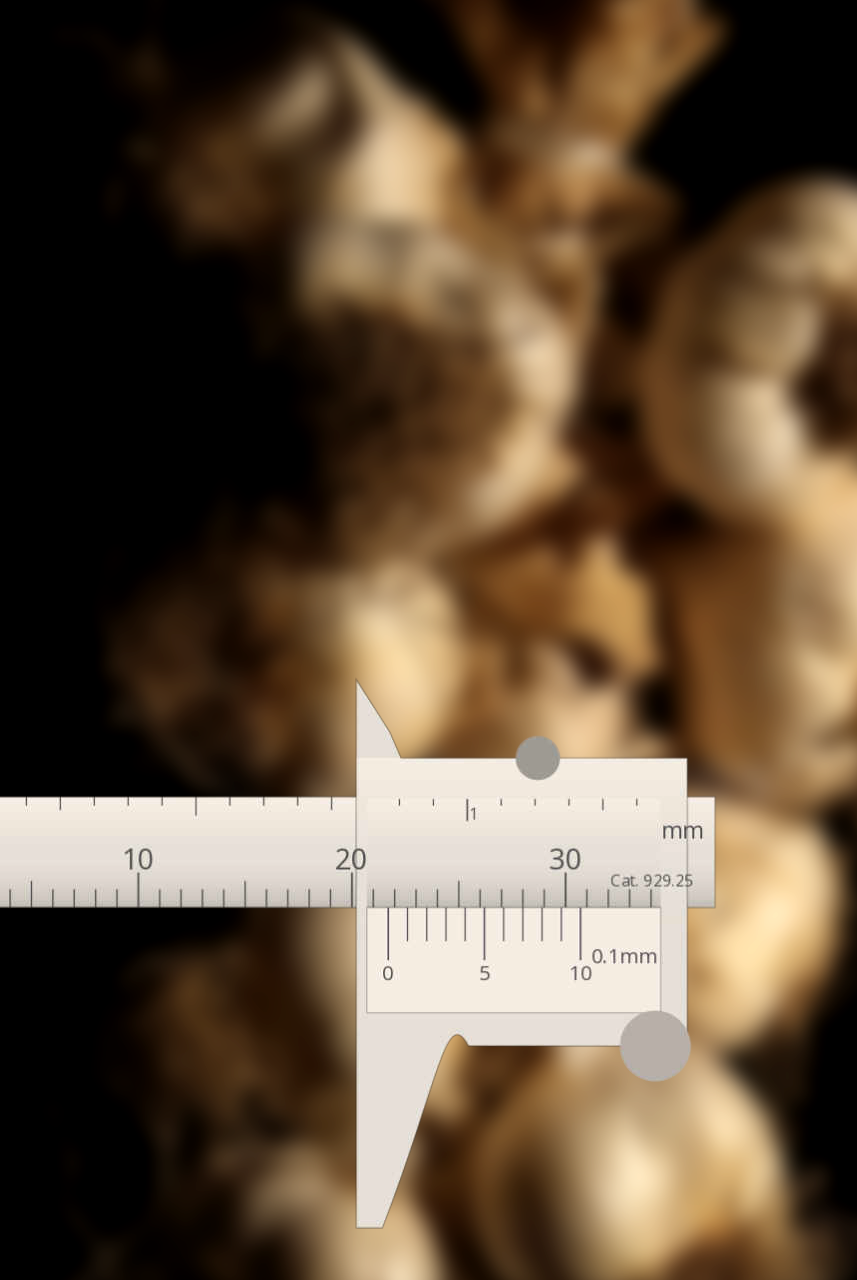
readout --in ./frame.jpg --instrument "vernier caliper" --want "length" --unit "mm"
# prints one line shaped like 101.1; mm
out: 21.7; mm
